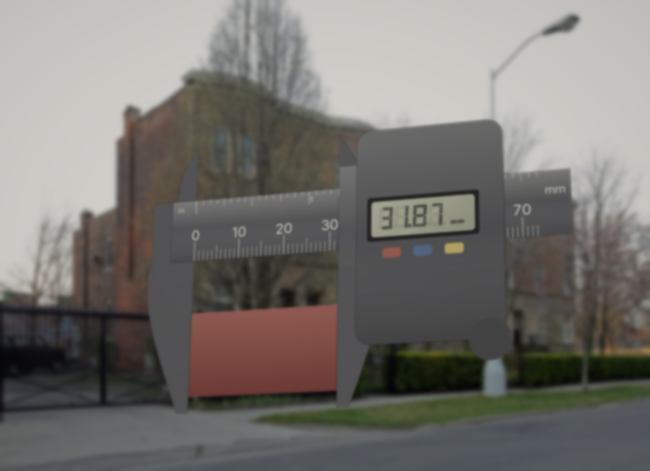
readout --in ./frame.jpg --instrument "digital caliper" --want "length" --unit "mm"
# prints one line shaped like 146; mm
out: 31.87; mm
